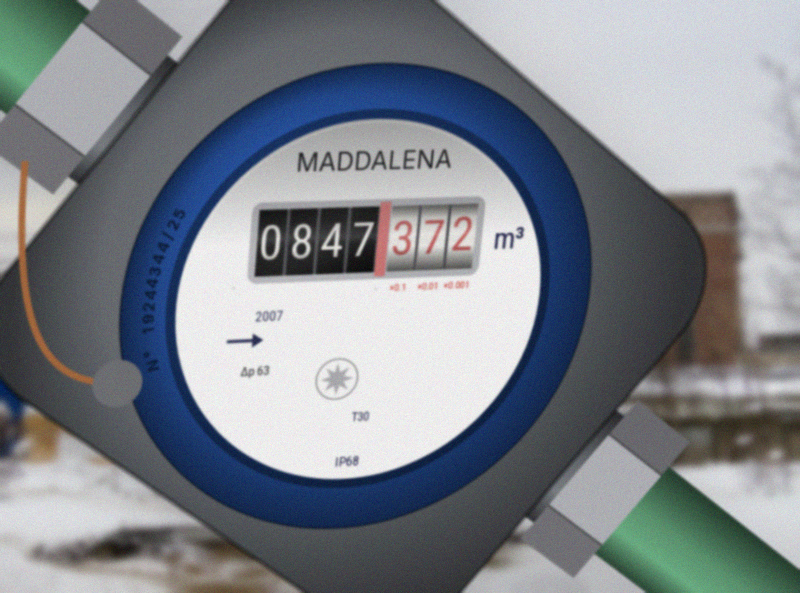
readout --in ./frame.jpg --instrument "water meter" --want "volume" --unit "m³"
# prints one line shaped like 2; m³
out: 847.372; m³
